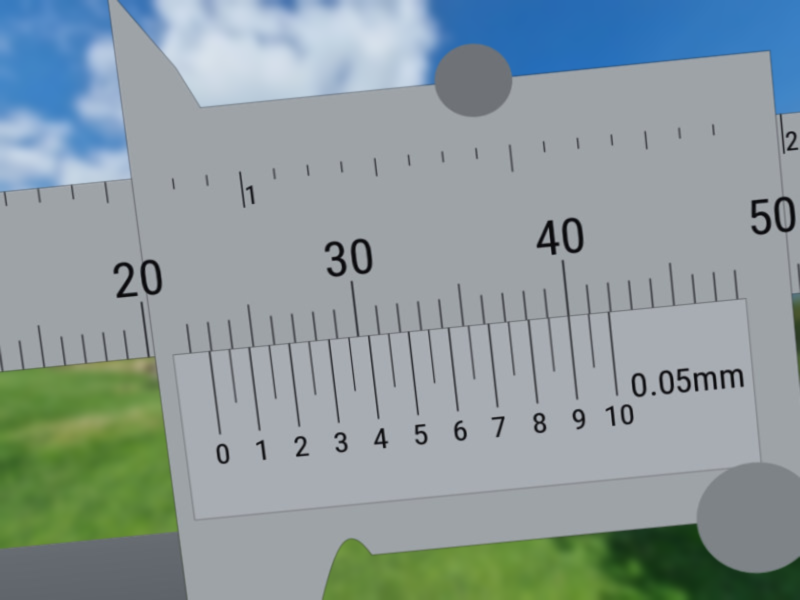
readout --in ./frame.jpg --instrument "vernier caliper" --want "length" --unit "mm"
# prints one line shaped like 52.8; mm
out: 22.9; mm
